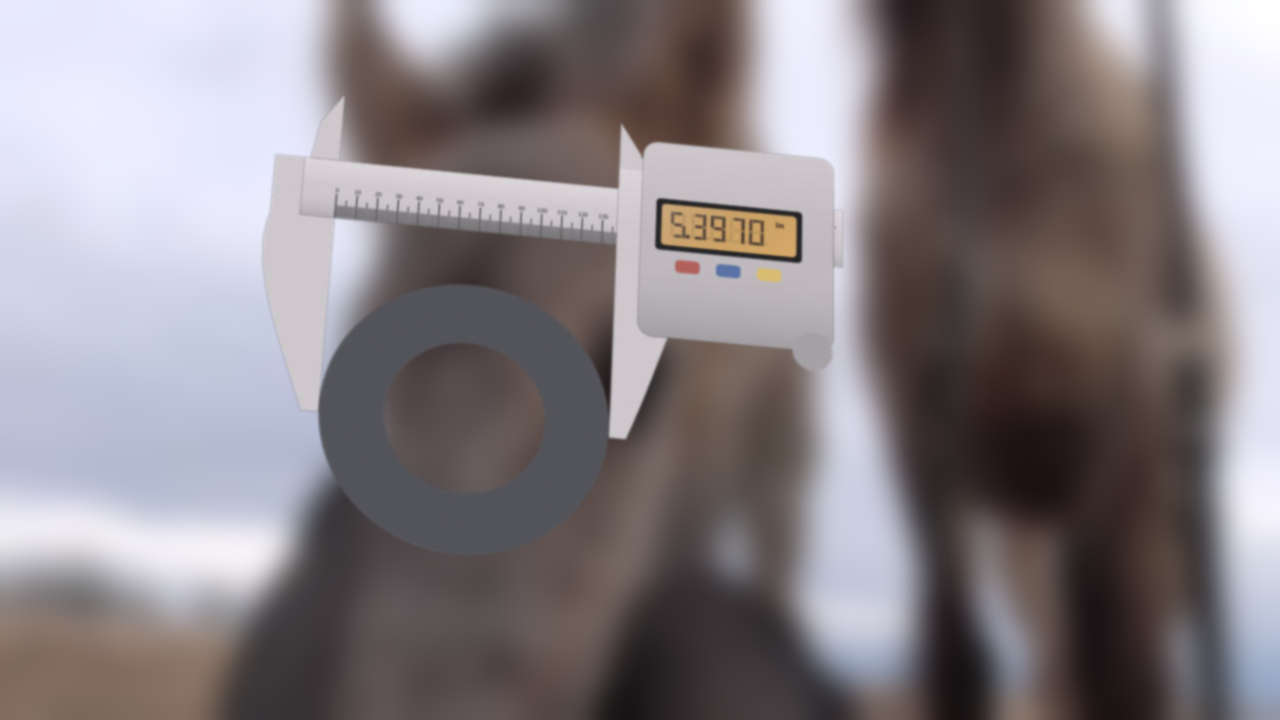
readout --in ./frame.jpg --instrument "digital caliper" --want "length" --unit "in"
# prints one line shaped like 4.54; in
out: 5.3970; in
